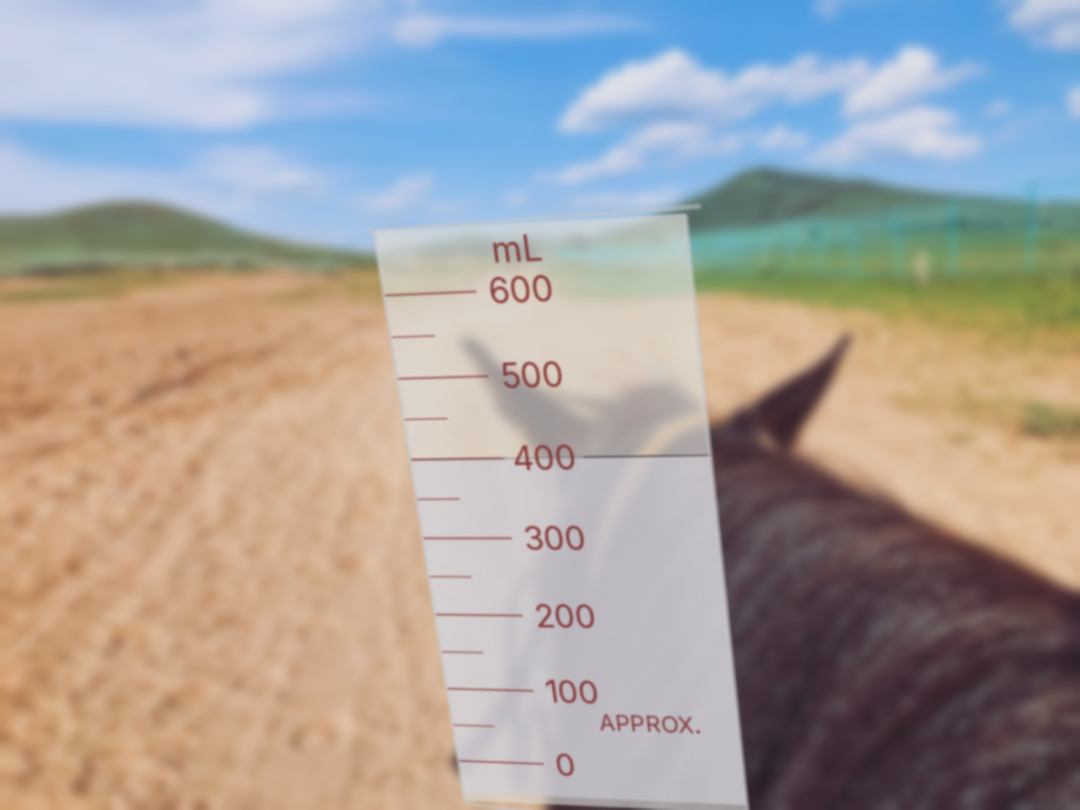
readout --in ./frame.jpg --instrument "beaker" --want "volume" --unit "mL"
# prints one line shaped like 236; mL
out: 400; mL
